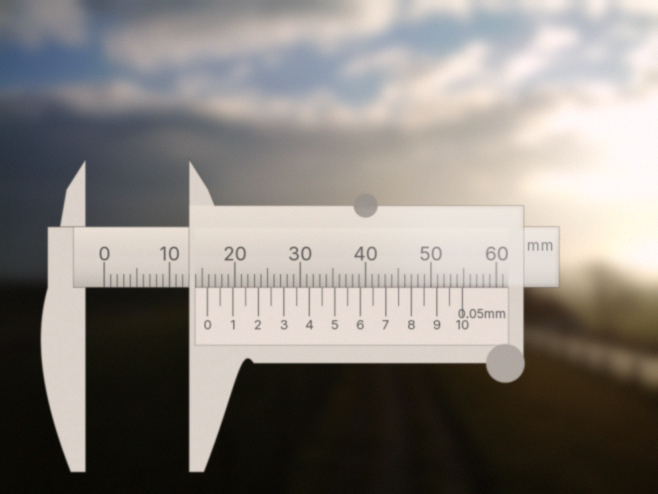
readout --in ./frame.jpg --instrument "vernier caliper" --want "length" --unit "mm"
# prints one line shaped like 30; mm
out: 15.8; mm
